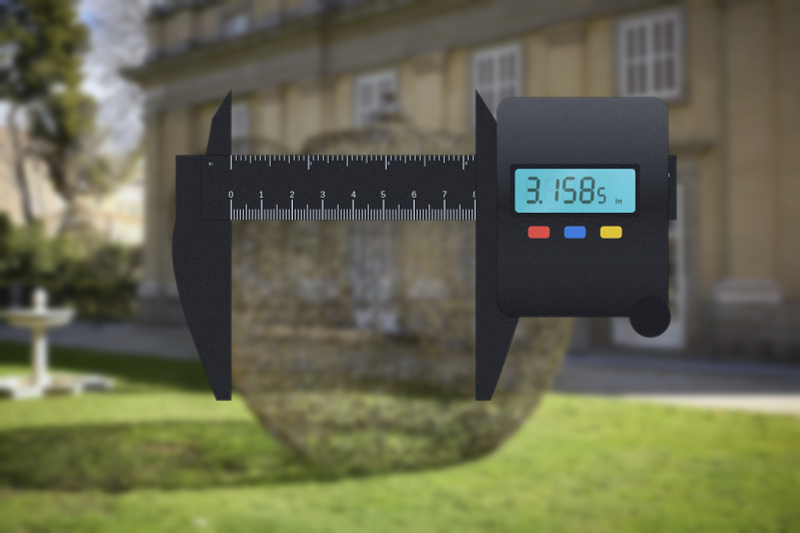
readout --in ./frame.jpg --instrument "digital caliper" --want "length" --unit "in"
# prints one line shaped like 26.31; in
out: 3.1585; in
